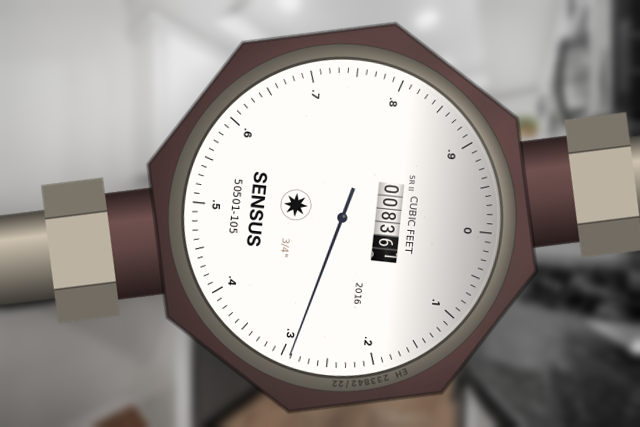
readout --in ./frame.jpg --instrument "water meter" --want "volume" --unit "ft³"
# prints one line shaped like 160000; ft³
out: 8361.29; ft³
